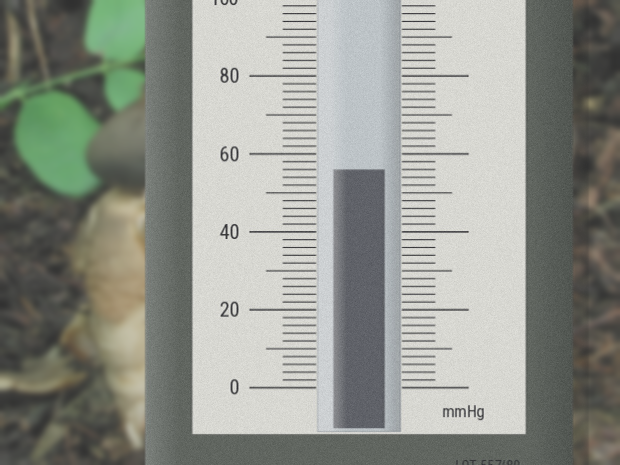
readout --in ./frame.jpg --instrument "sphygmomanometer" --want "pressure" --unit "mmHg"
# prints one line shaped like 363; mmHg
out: 56; mmHg
